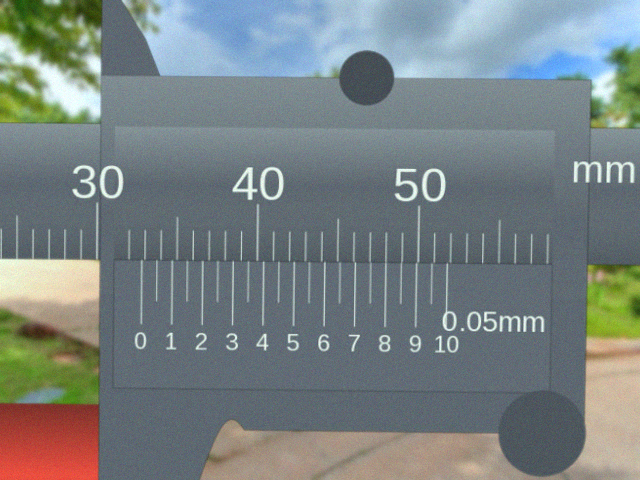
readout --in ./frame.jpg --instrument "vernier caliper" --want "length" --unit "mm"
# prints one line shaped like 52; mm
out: 32.8; mm
